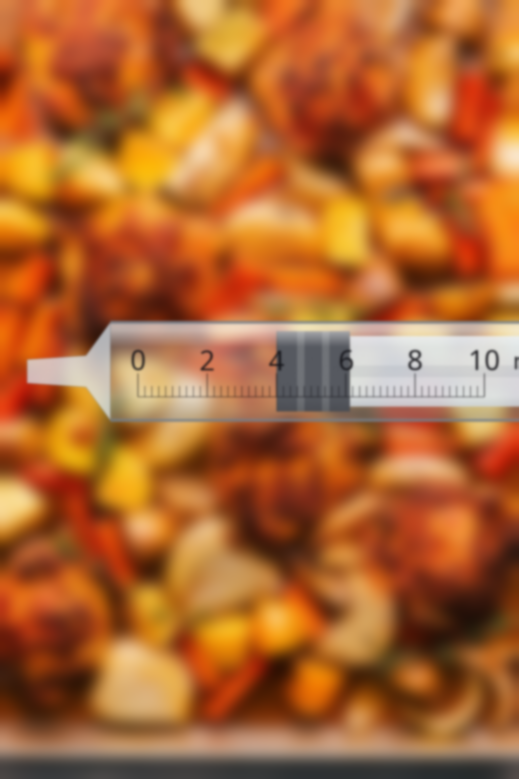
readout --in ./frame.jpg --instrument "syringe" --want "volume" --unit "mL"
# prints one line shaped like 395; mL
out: 4; mL
